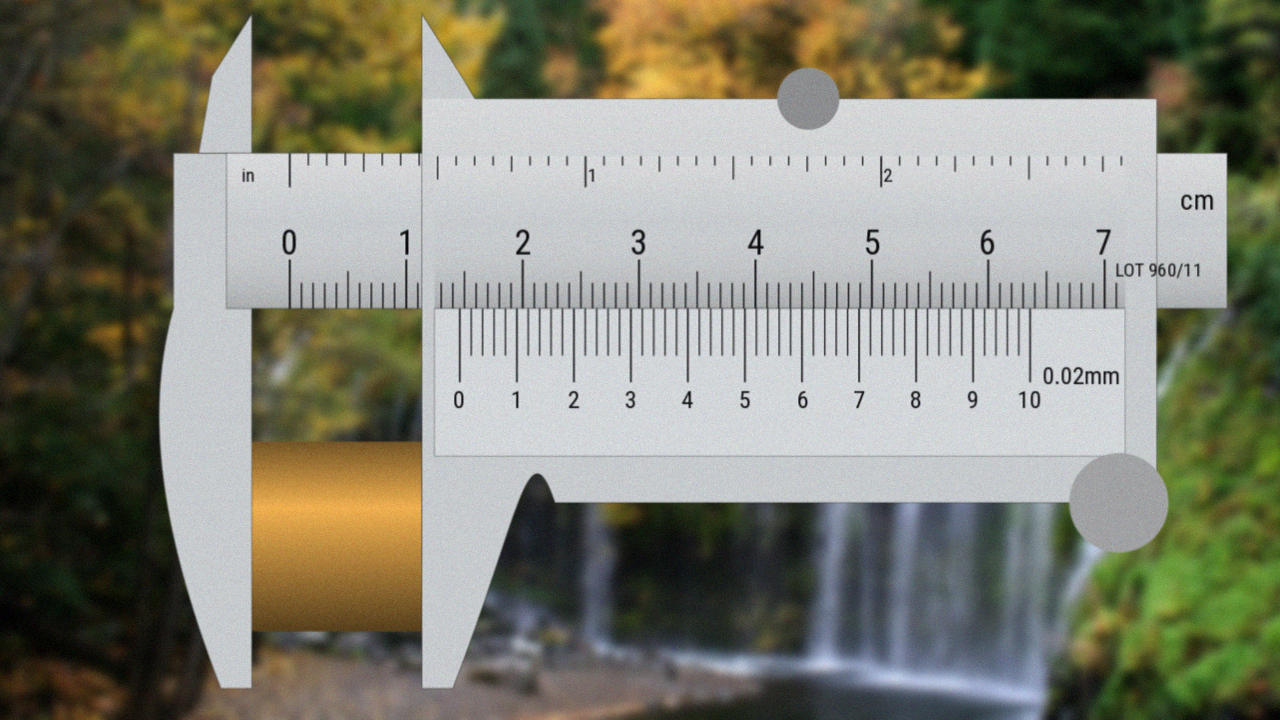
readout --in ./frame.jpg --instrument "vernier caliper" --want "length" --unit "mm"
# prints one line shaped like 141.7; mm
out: 14.6; mm
